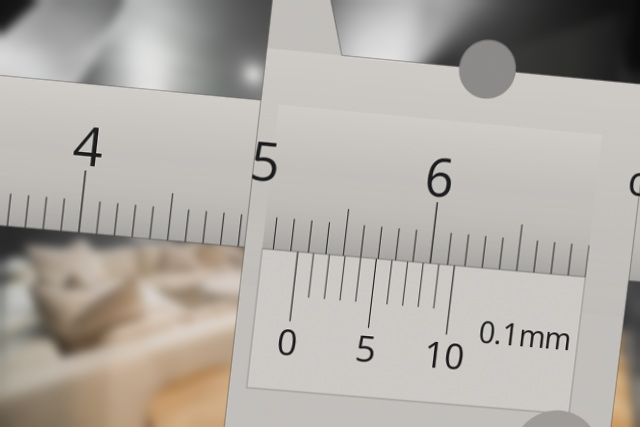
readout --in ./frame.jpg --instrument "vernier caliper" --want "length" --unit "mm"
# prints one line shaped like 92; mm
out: 52.4; mm
